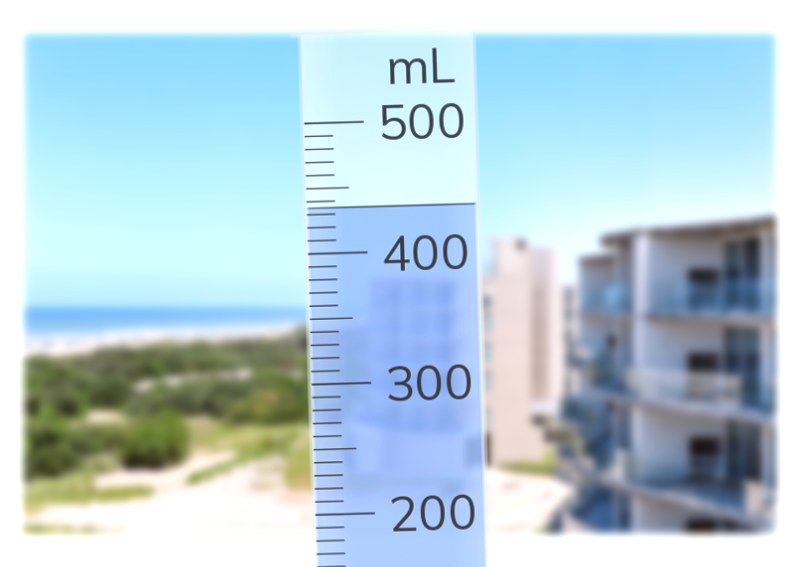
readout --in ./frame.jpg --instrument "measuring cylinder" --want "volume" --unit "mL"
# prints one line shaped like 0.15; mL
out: 435; mL
